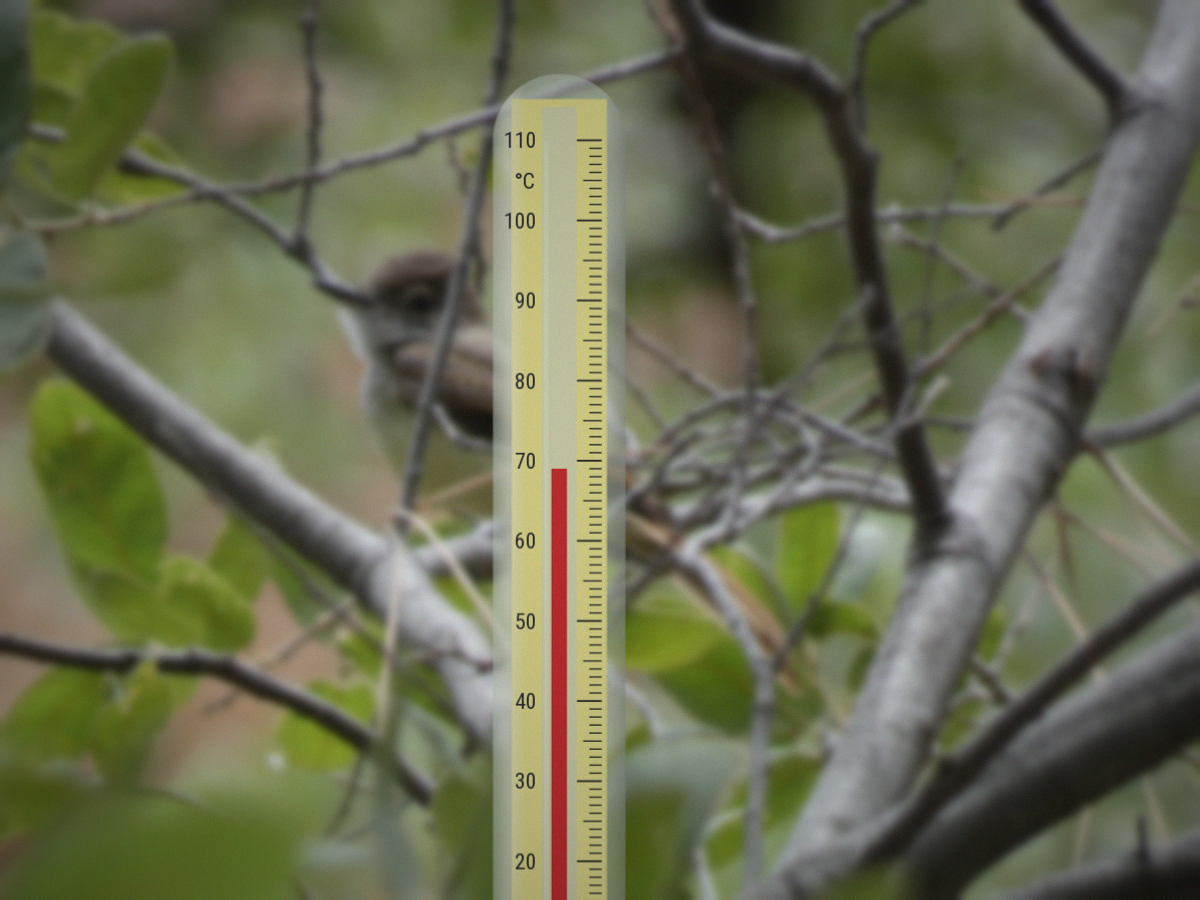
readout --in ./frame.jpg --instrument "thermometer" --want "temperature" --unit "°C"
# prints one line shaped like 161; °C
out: 69; °C
